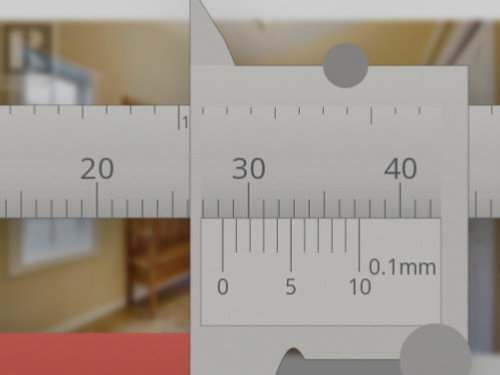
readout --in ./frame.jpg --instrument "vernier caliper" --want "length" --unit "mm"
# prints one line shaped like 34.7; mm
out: 28.3; mm
